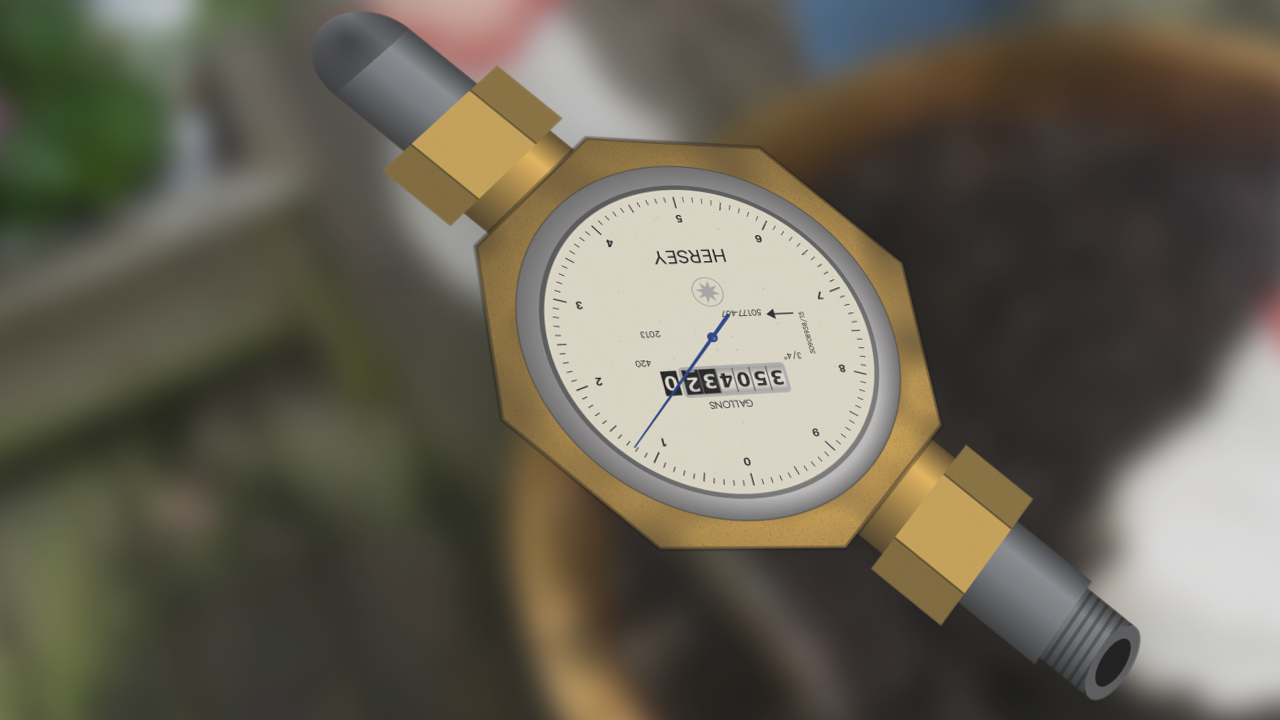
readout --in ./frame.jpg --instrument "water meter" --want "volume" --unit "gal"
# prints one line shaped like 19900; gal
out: 3504321.2; gal
